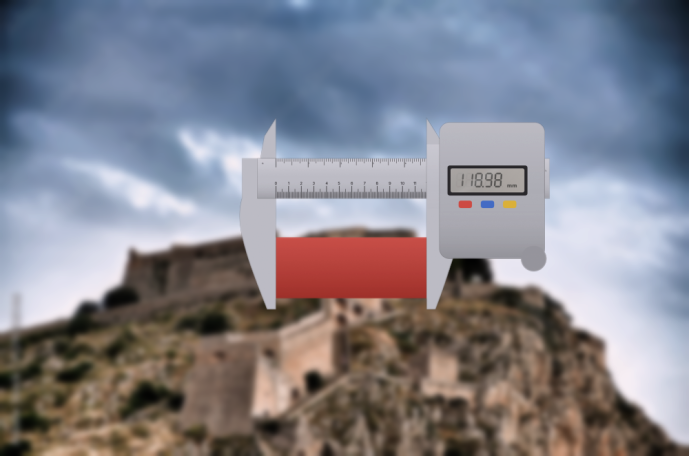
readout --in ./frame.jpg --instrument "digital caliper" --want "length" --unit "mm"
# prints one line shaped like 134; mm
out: 118.98; mm
